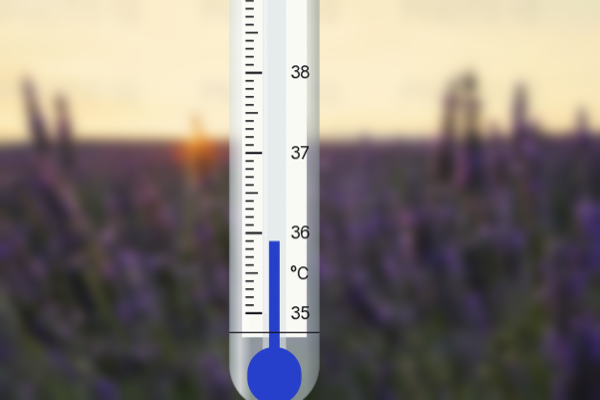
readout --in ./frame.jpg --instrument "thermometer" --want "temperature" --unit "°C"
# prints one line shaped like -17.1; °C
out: 35.9; °C
